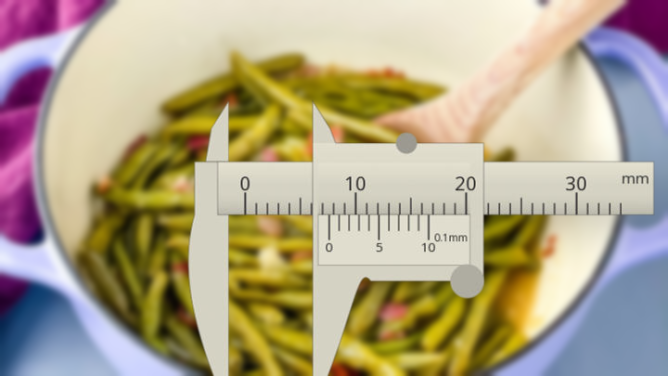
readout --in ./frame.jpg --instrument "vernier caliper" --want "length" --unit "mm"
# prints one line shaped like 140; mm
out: 7.6; mm
